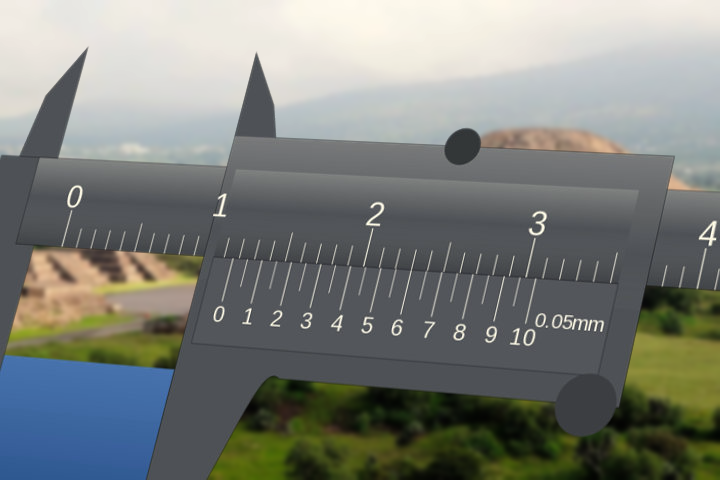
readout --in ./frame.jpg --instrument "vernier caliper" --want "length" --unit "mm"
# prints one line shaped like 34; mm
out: 11.6; mm
